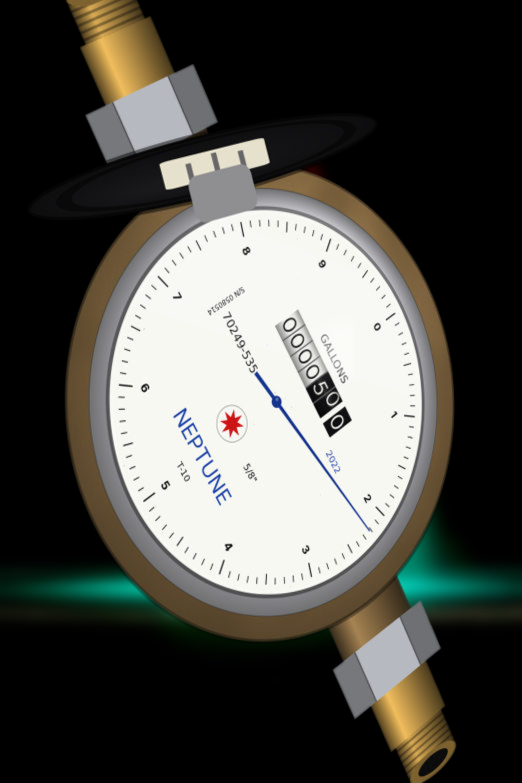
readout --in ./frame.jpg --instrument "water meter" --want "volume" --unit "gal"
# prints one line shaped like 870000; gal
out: 502.2; gal
